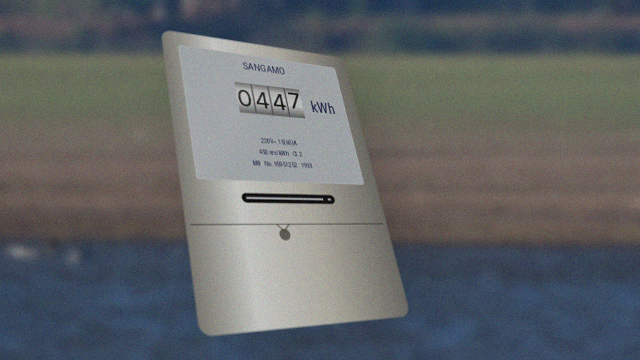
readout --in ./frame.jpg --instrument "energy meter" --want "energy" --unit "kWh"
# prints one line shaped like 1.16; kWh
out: 447; kWh
